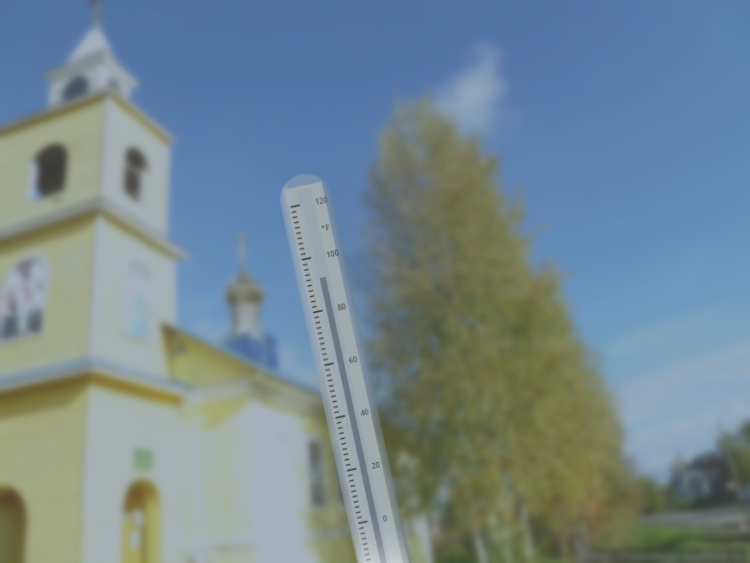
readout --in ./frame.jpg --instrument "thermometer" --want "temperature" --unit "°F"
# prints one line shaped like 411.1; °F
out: 92; °F
